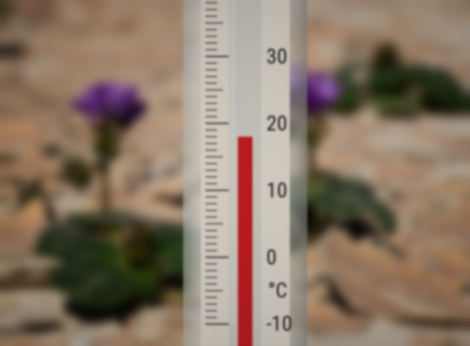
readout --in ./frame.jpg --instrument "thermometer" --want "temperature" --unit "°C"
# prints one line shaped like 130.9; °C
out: 18; °C
